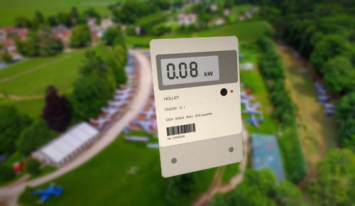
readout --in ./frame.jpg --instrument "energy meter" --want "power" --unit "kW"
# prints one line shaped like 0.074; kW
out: 0.08; kW
